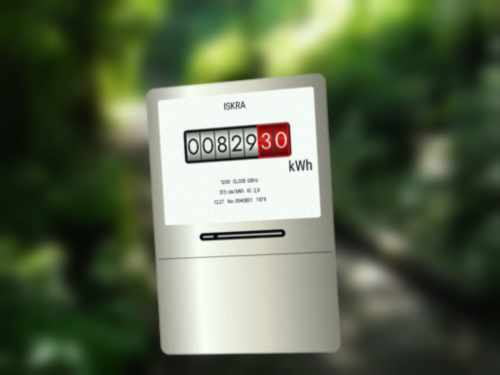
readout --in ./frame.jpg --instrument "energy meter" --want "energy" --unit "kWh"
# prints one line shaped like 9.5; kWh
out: 829.30; kWh
